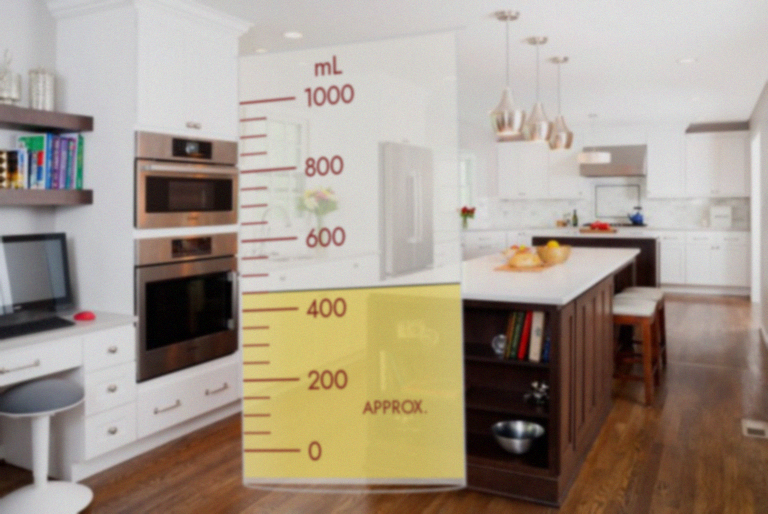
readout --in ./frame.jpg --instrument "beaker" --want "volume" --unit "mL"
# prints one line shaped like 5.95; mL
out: 450; mL
